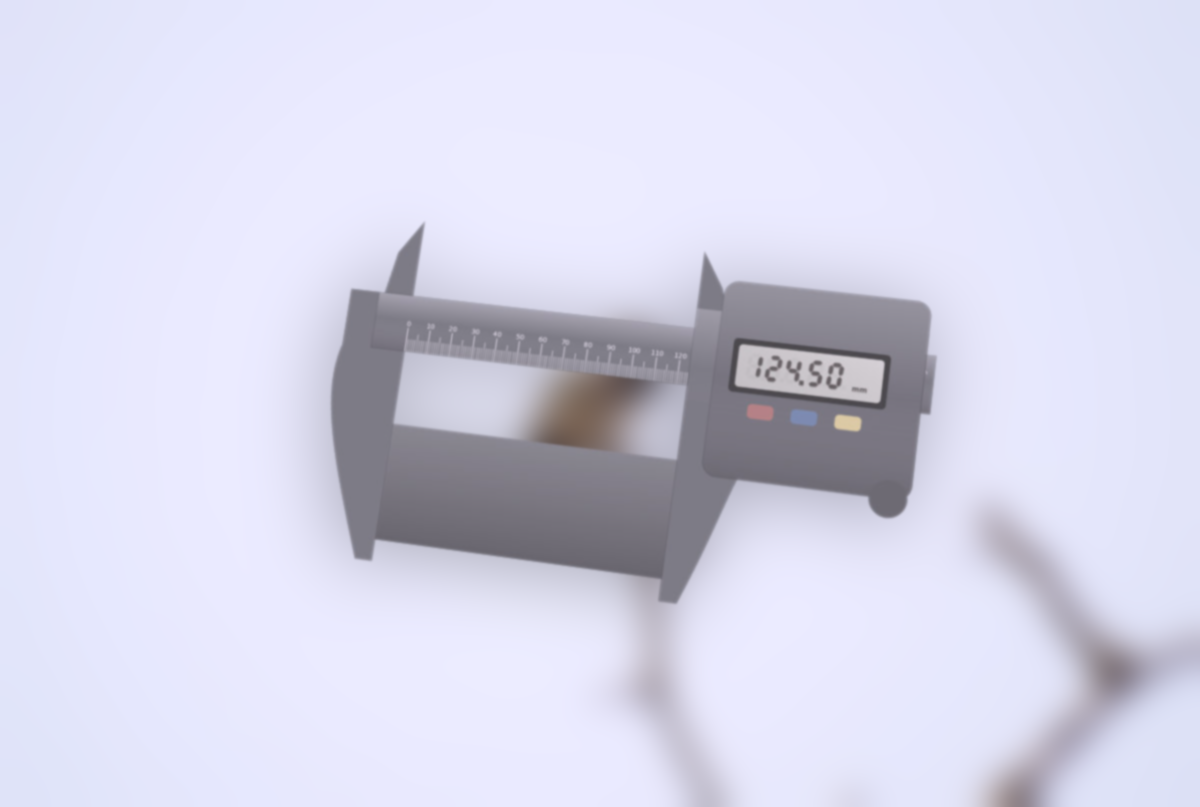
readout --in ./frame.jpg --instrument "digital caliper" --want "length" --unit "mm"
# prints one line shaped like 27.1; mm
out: 124.50; mm
